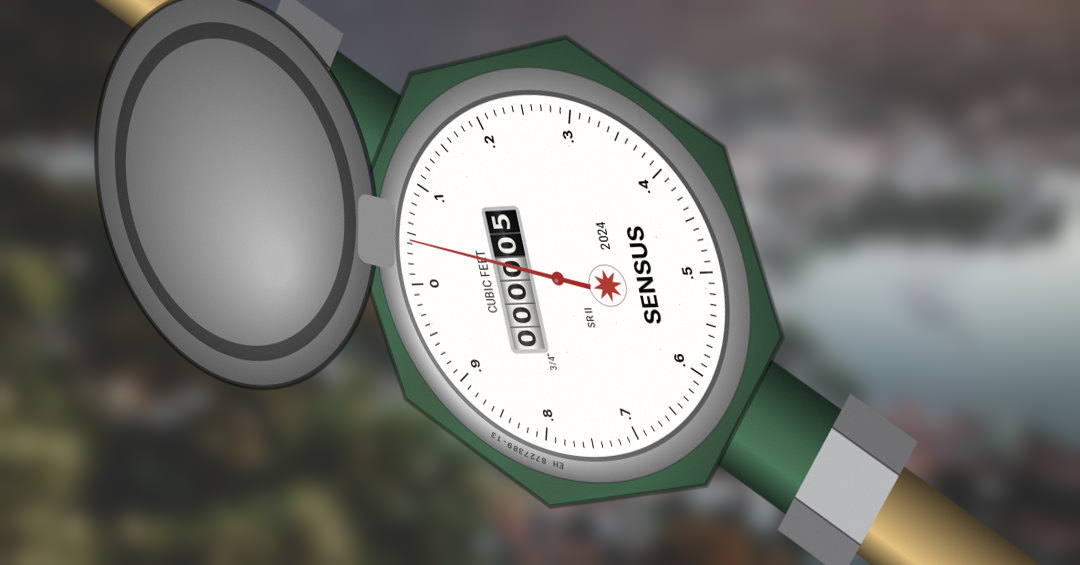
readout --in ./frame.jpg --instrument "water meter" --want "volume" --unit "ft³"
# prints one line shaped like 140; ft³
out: 5.04; ft³
